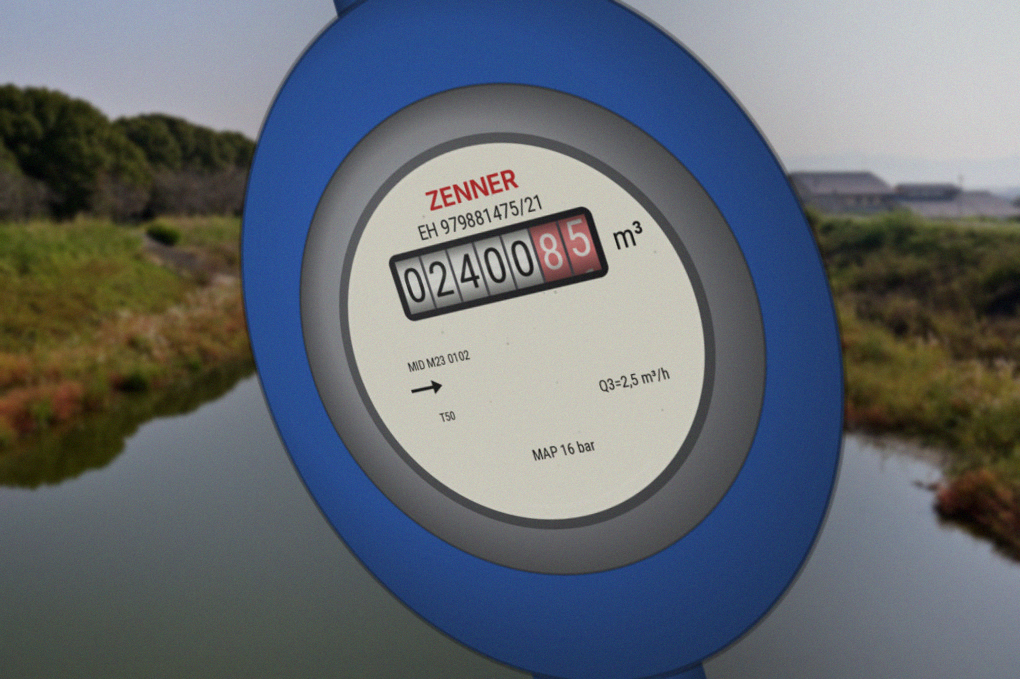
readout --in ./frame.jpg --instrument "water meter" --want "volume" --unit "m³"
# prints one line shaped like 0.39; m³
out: 2400.85; m³
